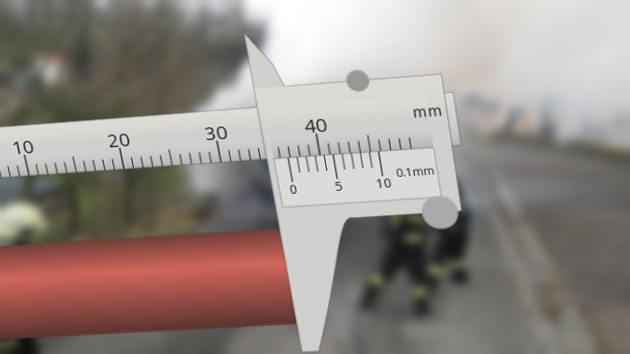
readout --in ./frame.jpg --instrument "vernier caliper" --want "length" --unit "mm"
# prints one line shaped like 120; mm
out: 36.8; mm
